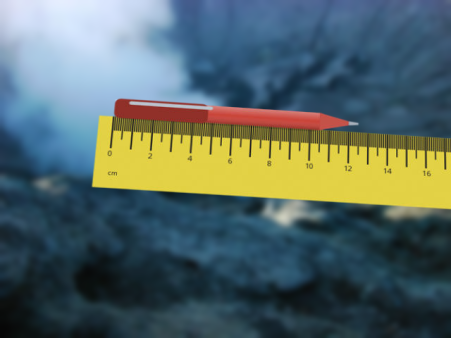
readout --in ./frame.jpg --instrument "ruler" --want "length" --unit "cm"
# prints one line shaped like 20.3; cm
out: 12.5; cm
